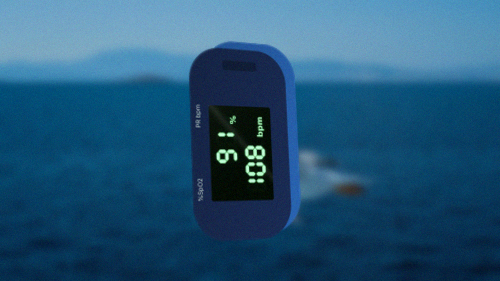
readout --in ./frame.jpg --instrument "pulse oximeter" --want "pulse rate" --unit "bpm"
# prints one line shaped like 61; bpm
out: 108; bpm
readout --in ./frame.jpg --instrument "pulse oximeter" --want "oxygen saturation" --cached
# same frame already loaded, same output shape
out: 91; %
